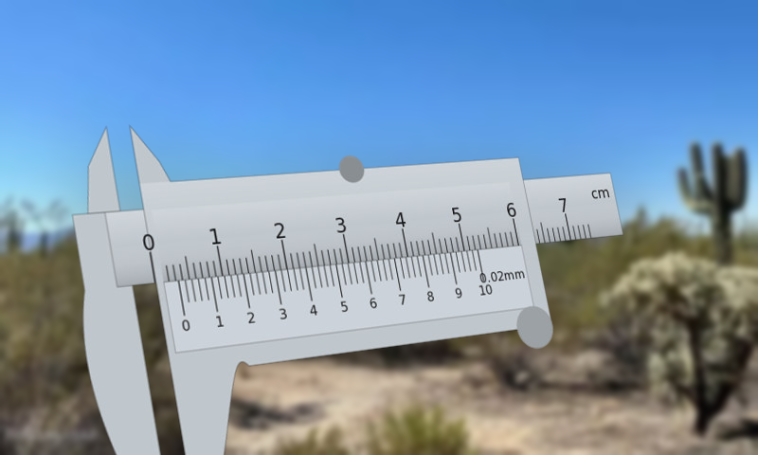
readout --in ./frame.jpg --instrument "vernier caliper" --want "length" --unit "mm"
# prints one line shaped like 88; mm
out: 3.4; mm
